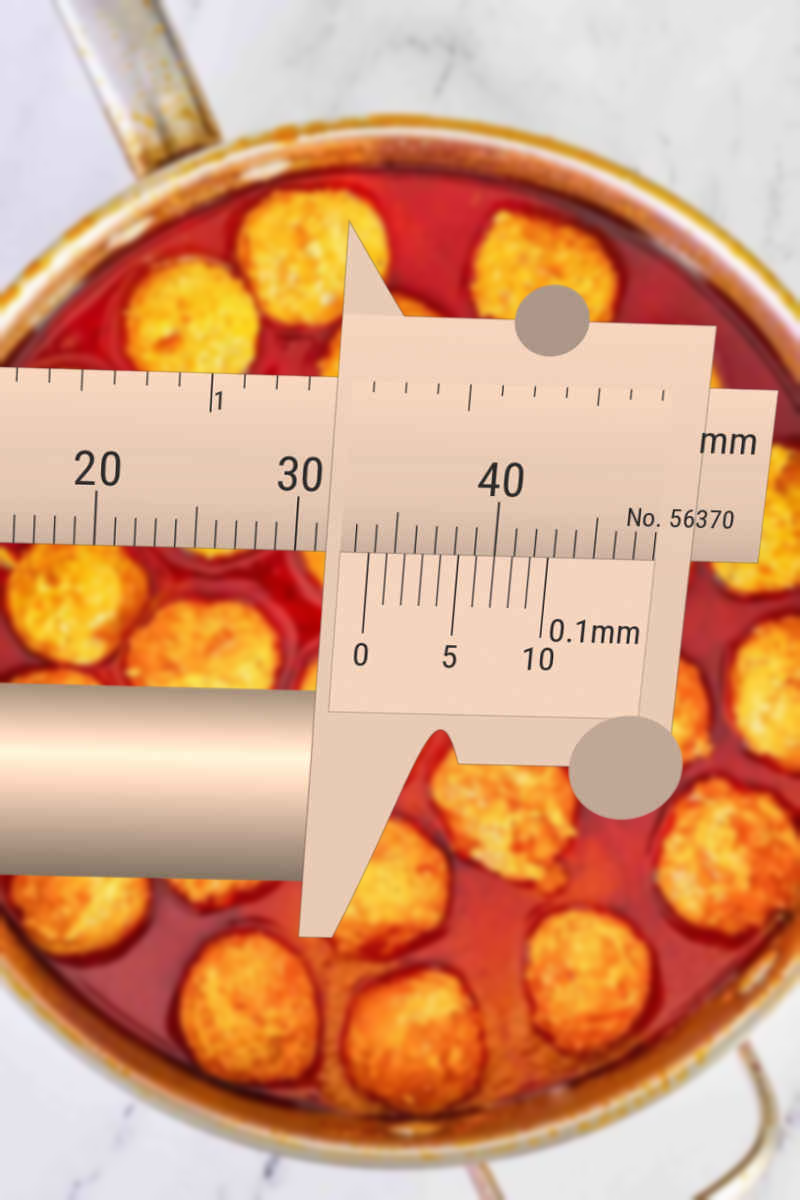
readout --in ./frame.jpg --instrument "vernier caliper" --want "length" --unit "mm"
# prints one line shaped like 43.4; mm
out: 33.7; mm
